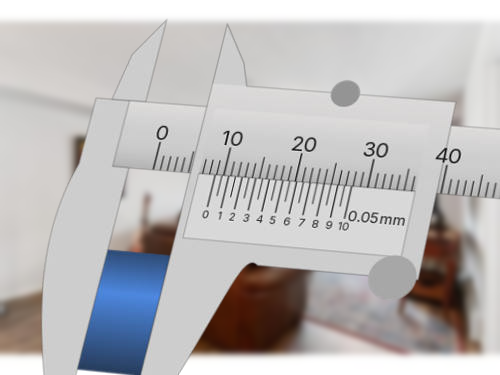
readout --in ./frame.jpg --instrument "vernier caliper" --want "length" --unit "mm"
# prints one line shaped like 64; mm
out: 8.8; mm
